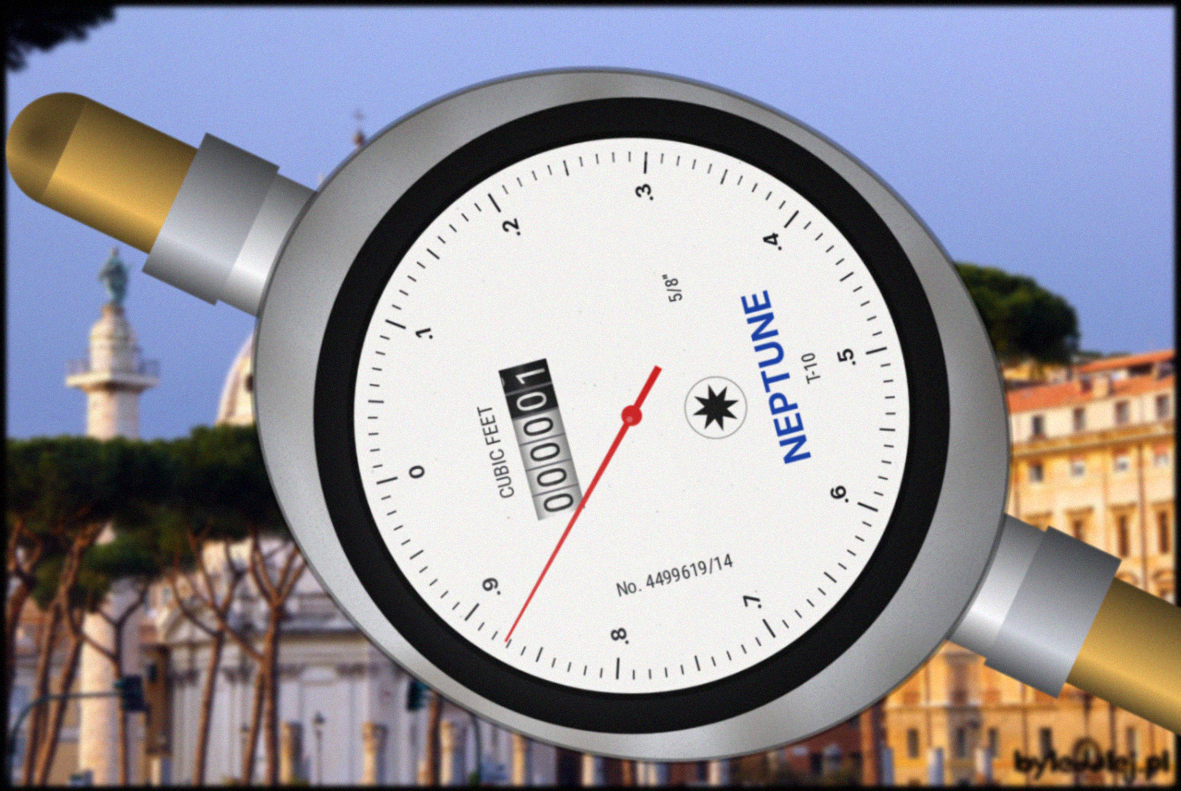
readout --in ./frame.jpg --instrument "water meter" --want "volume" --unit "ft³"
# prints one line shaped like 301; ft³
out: 0.87; ft³
